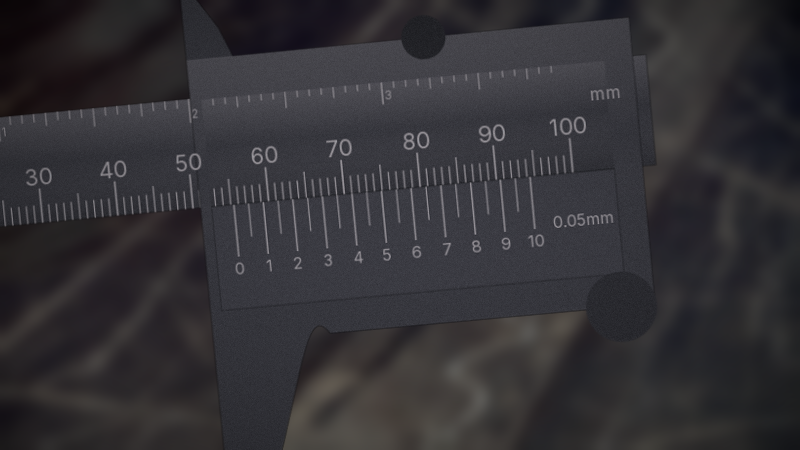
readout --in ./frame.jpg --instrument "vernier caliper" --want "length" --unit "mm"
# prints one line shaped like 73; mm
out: 55.4; mm
